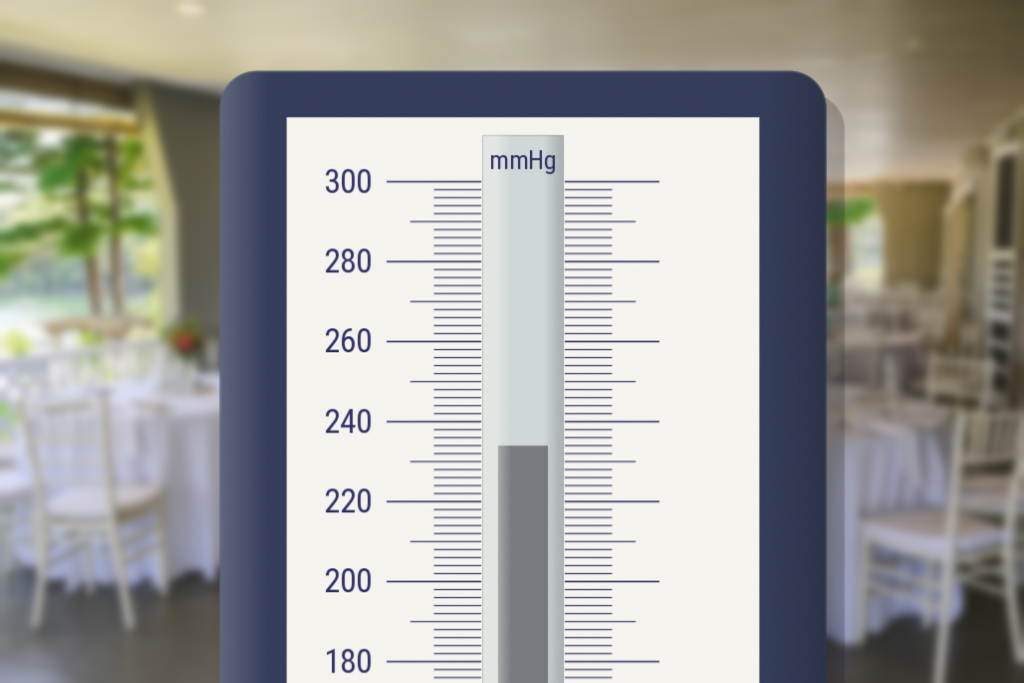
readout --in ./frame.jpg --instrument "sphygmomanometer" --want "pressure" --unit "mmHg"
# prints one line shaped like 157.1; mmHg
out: 234; mmHg
